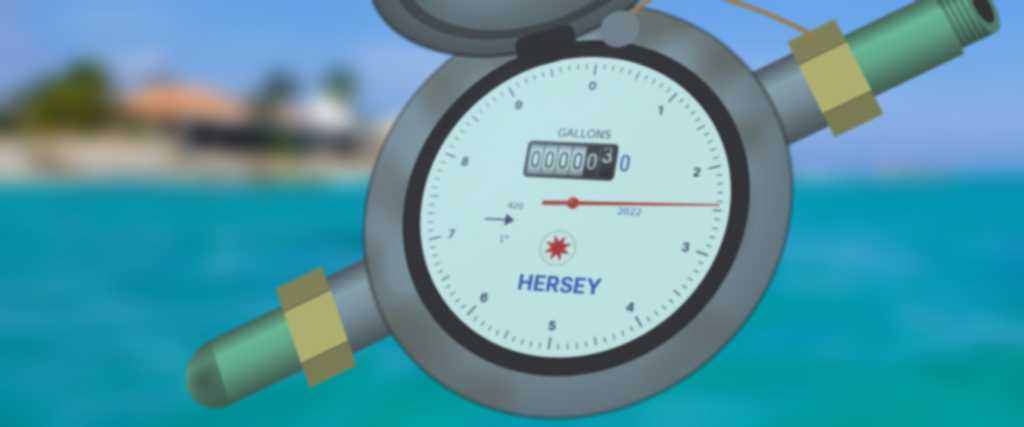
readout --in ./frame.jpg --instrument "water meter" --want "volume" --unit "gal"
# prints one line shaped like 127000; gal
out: 32.4; gal
